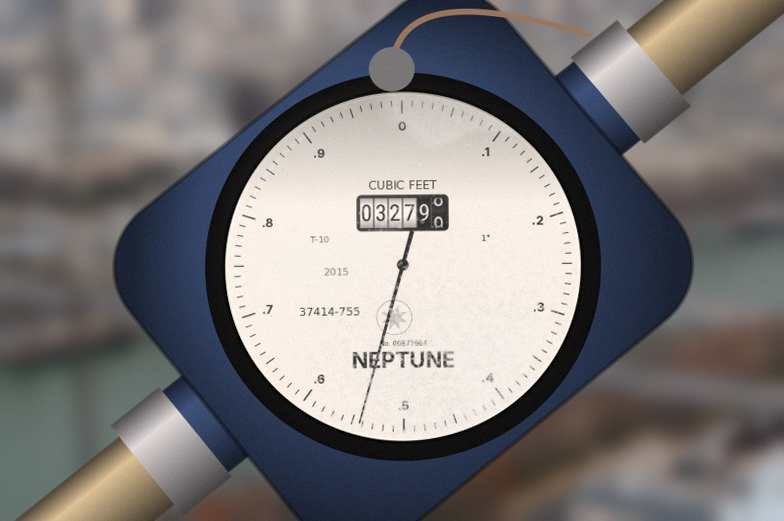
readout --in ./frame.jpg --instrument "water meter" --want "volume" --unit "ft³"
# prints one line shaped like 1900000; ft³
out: 32798.54; ft³
